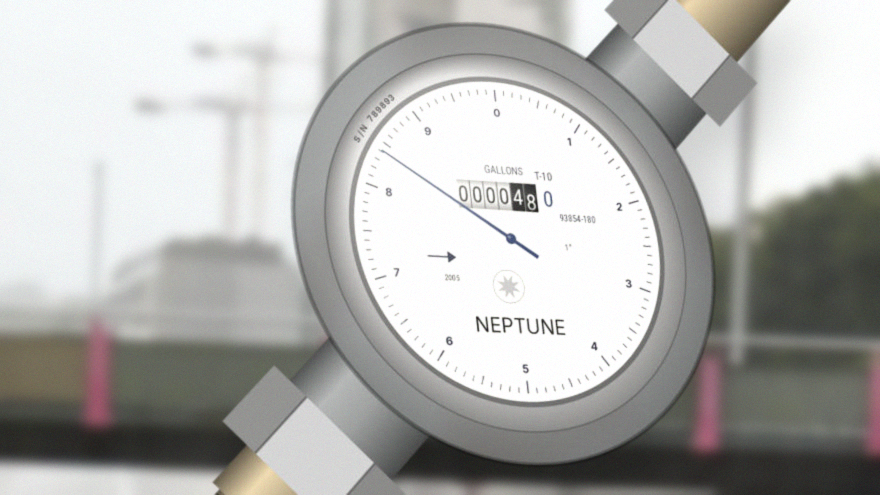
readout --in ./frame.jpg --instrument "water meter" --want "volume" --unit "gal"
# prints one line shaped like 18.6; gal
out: 478.4; gal
